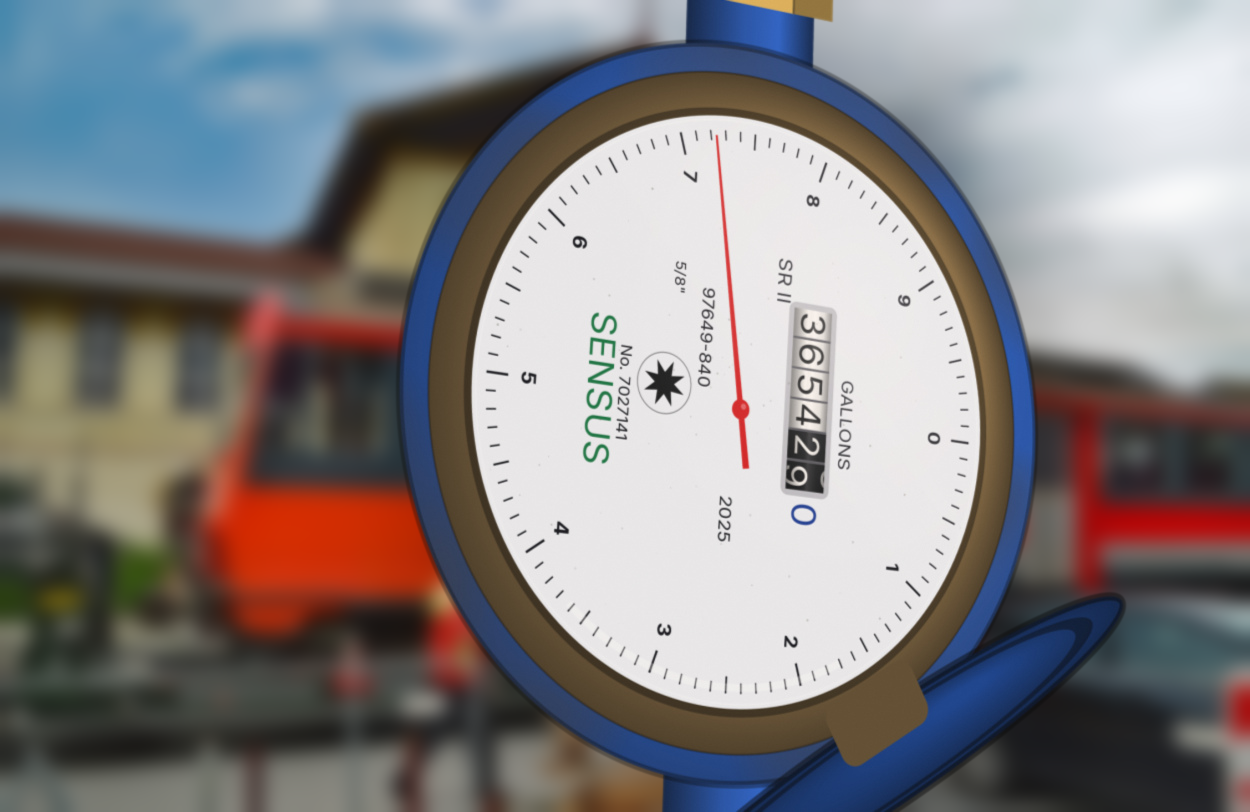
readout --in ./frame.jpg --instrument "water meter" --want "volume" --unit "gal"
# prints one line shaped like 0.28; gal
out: 3654287.2; gal
